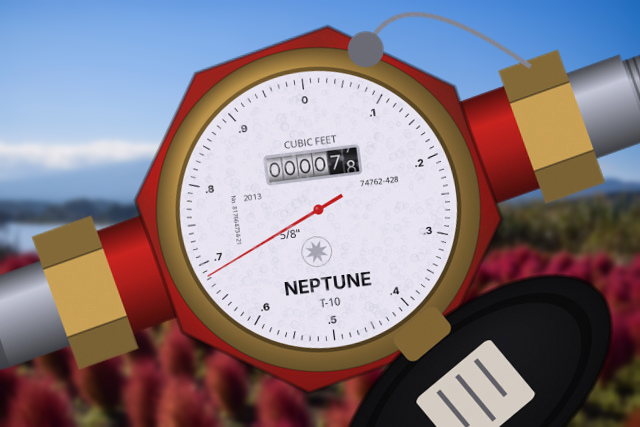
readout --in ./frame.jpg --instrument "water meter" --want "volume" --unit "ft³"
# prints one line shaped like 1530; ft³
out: 77.68; ft³
